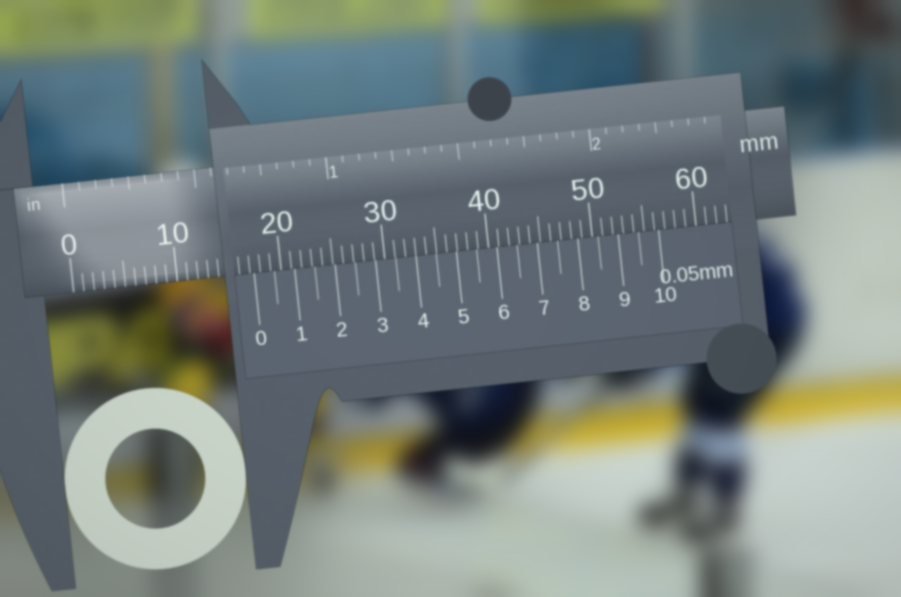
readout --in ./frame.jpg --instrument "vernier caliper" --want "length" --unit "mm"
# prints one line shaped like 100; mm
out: 17.4; mm
